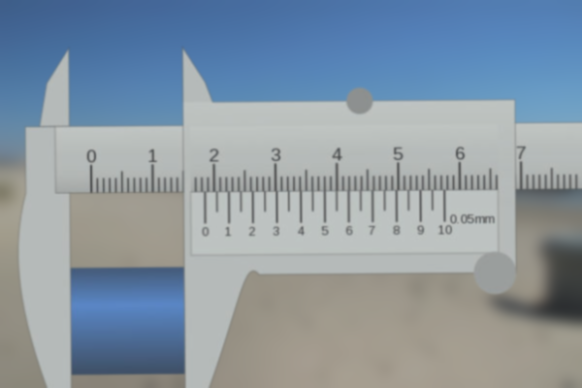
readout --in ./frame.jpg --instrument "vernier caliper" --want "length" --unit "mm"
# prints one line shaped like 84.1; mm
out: 18.5; mm
